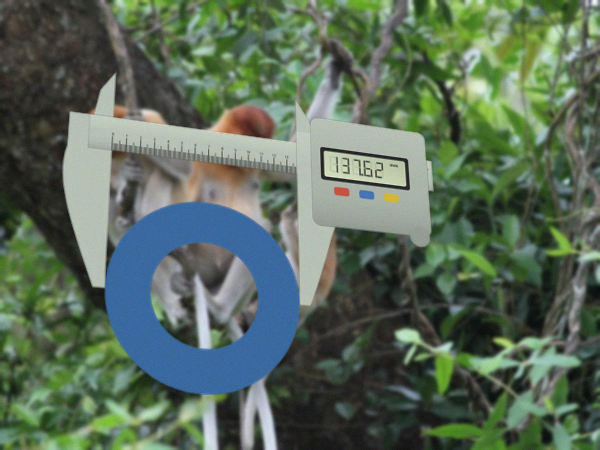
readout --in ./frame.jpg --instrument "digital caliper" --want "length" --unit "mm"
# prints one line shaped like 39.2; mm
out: 137.62; mm
